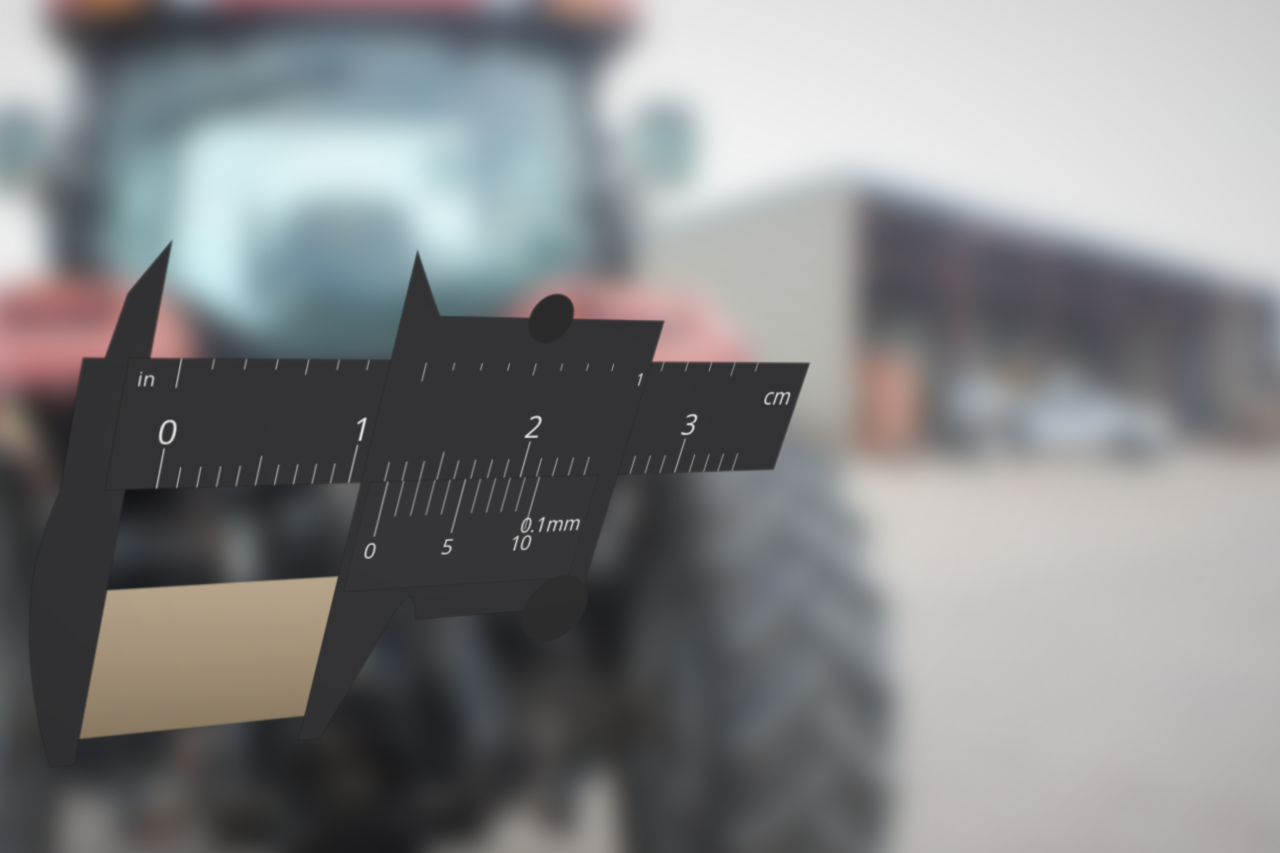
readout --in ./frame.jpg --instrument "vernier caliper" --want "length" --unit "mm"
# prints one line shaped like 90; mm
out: 12.2; mm
